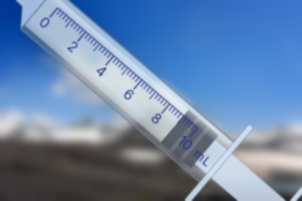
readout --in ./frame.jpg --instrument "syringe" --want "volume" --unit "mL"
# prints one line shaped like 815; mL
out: 9; mL
